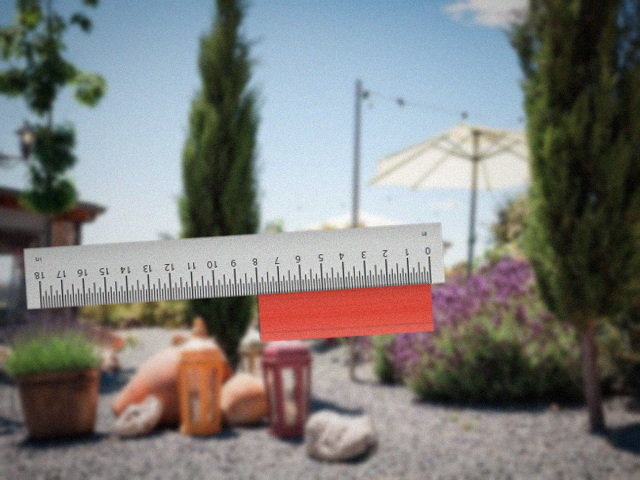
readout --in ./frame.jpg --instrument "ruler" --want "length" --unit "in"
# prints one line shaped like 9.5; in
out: 8; in
